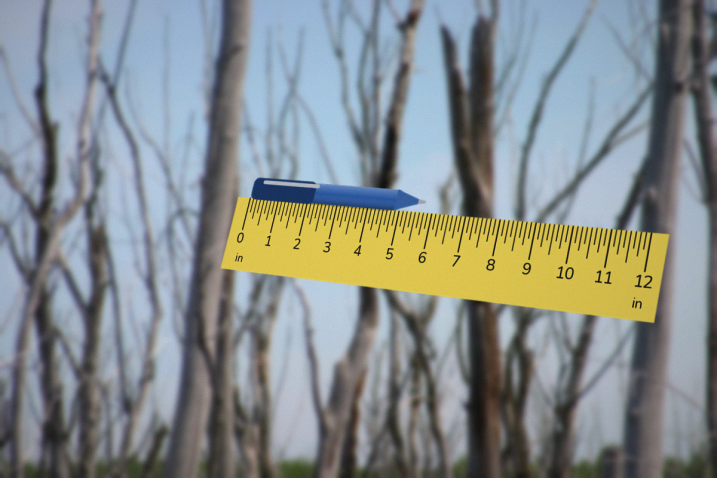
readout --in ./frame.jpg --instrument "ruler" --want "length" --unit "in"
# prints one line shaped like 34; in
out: 5.75; in
